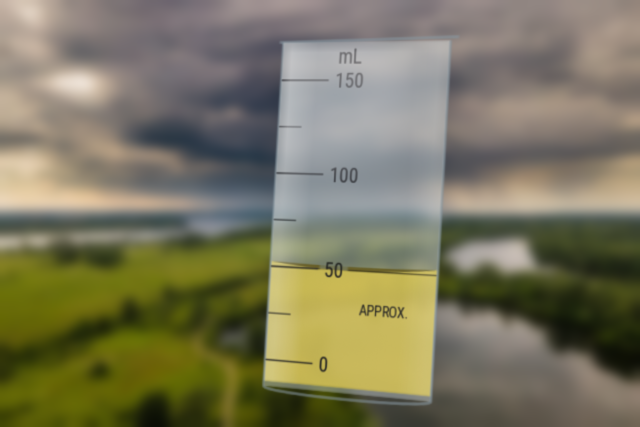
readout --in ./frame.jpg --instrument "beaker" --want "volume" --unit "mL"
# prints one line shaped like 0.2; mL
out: 50; mL
